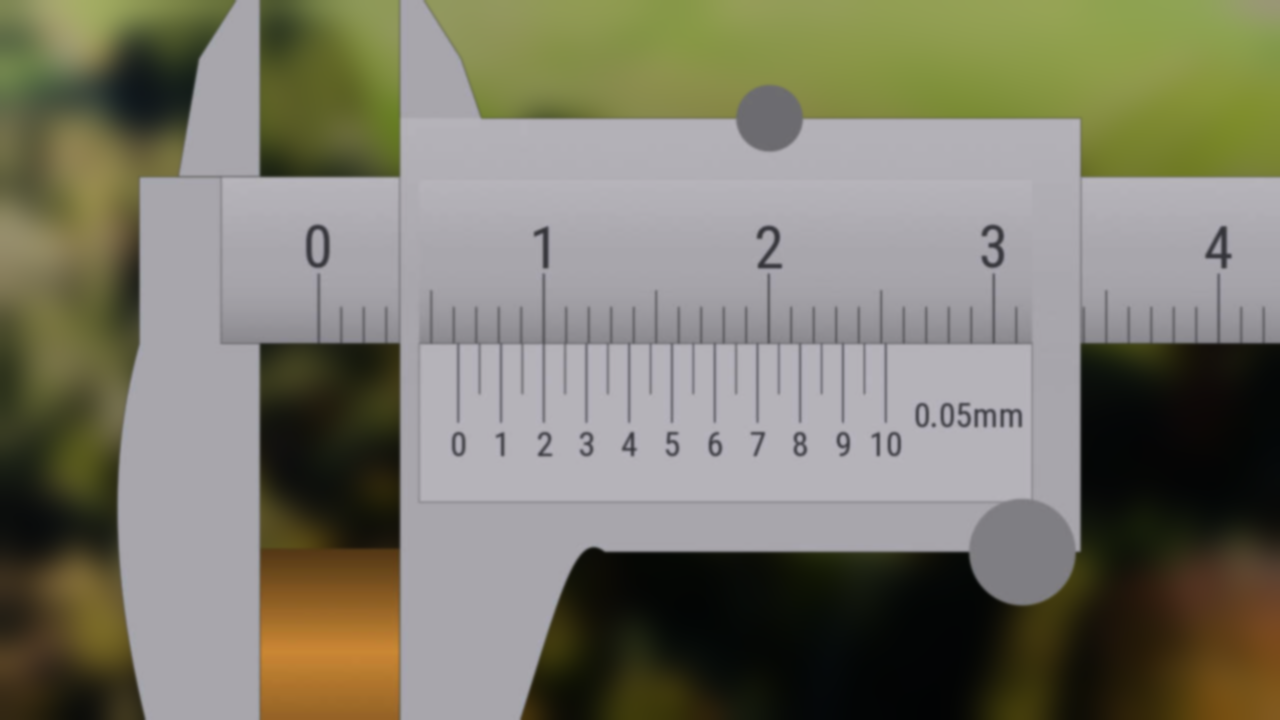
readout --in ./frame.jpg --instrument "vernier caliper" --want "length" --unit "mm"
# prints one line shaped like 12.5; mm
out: 6.2; mm
